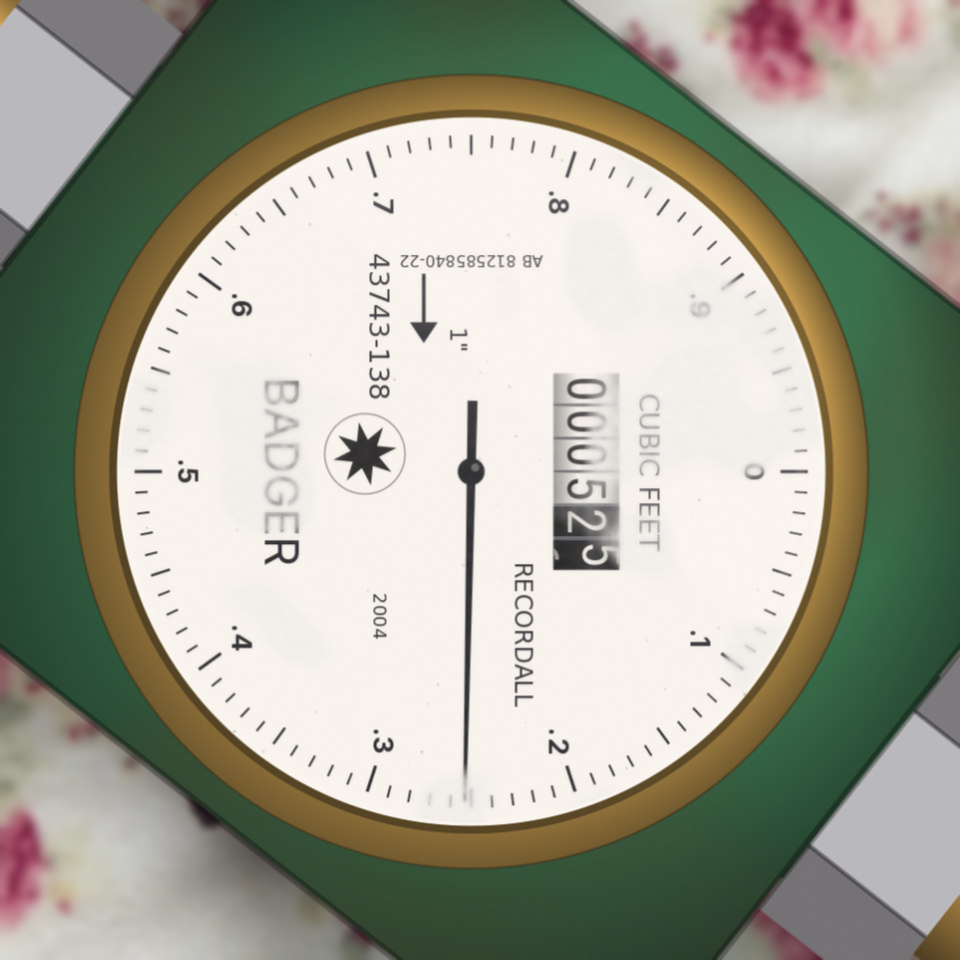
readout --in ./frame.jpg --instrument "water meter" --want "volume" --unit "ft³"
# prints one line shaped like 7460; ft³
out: 525.25; ft³
